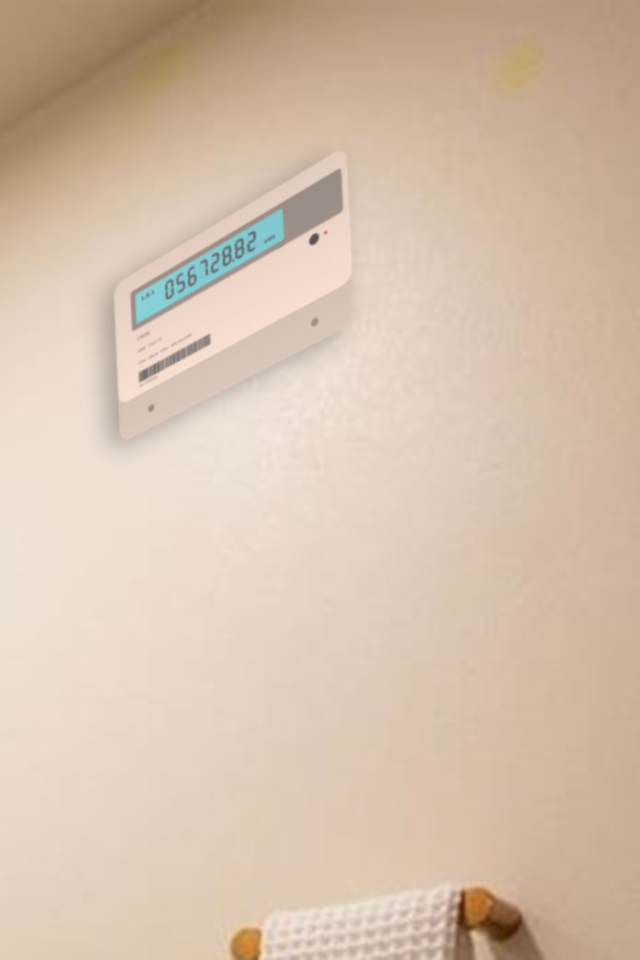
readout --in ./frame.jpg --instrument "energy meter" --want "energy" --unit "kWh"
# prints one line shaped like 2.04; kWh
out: 56728.82; kWh
